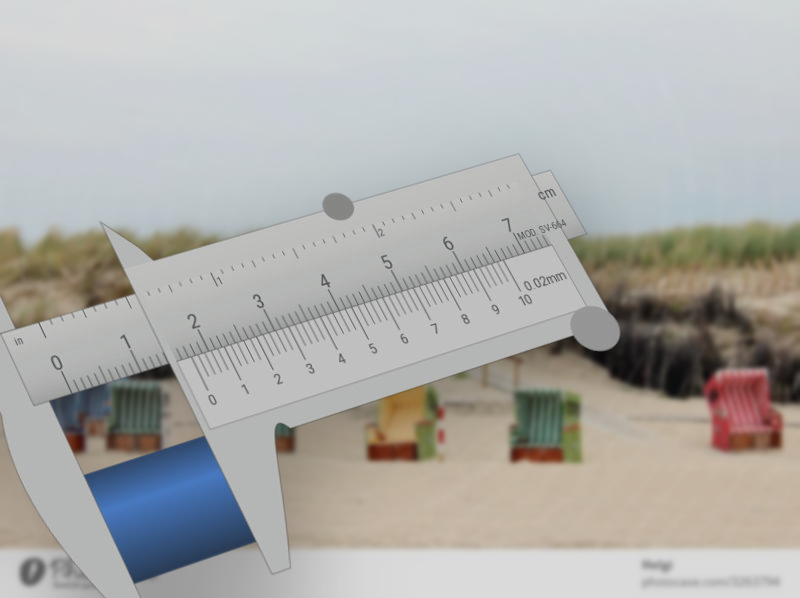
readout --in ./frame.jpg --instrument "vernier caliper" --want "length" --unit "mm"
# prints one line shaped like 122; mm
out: 17.4; mm
